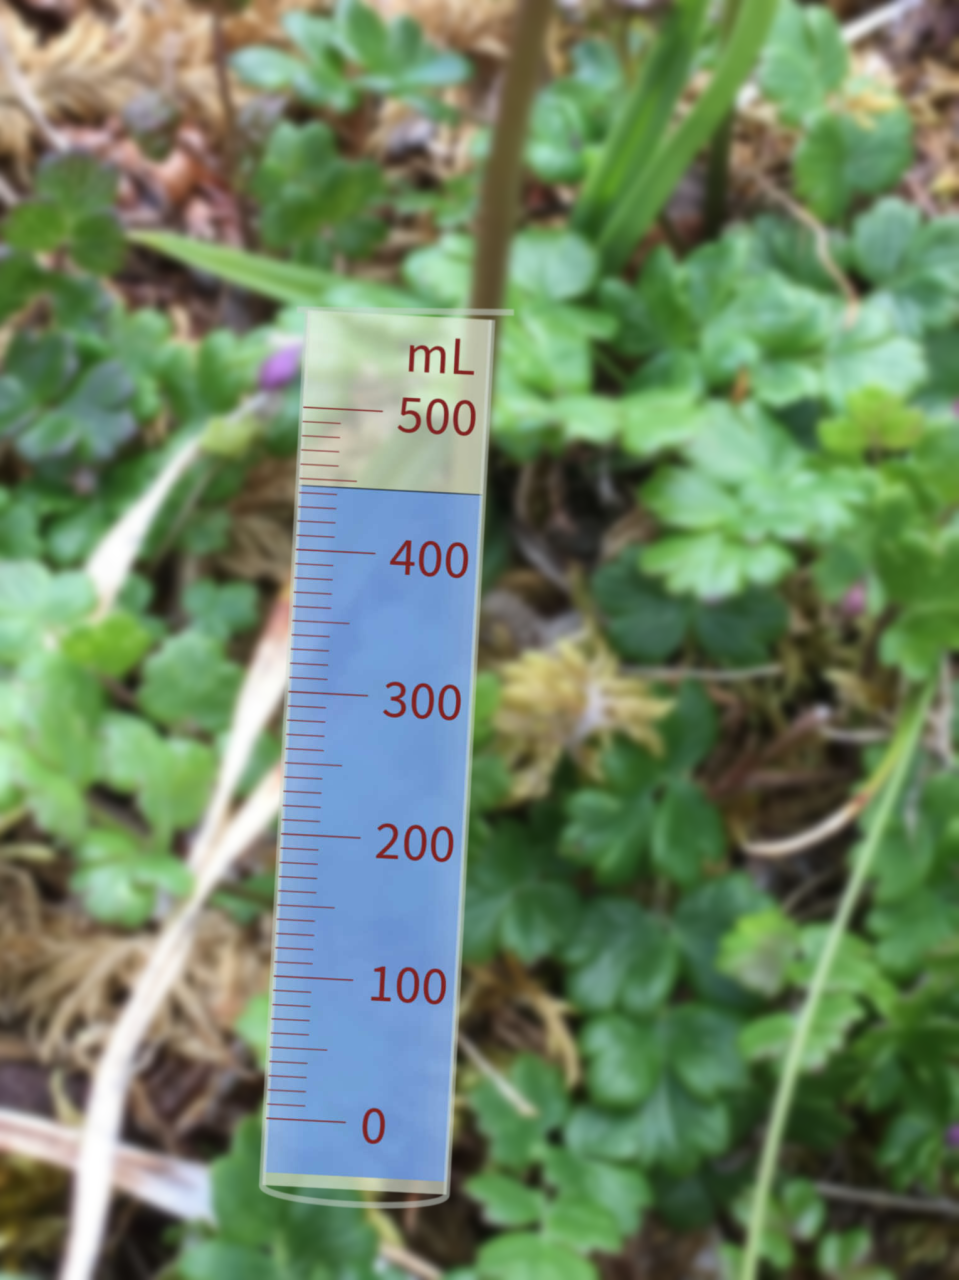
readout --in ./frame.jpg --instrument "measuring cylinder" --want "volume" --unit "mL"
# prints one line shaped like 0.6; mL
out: 445; mL
